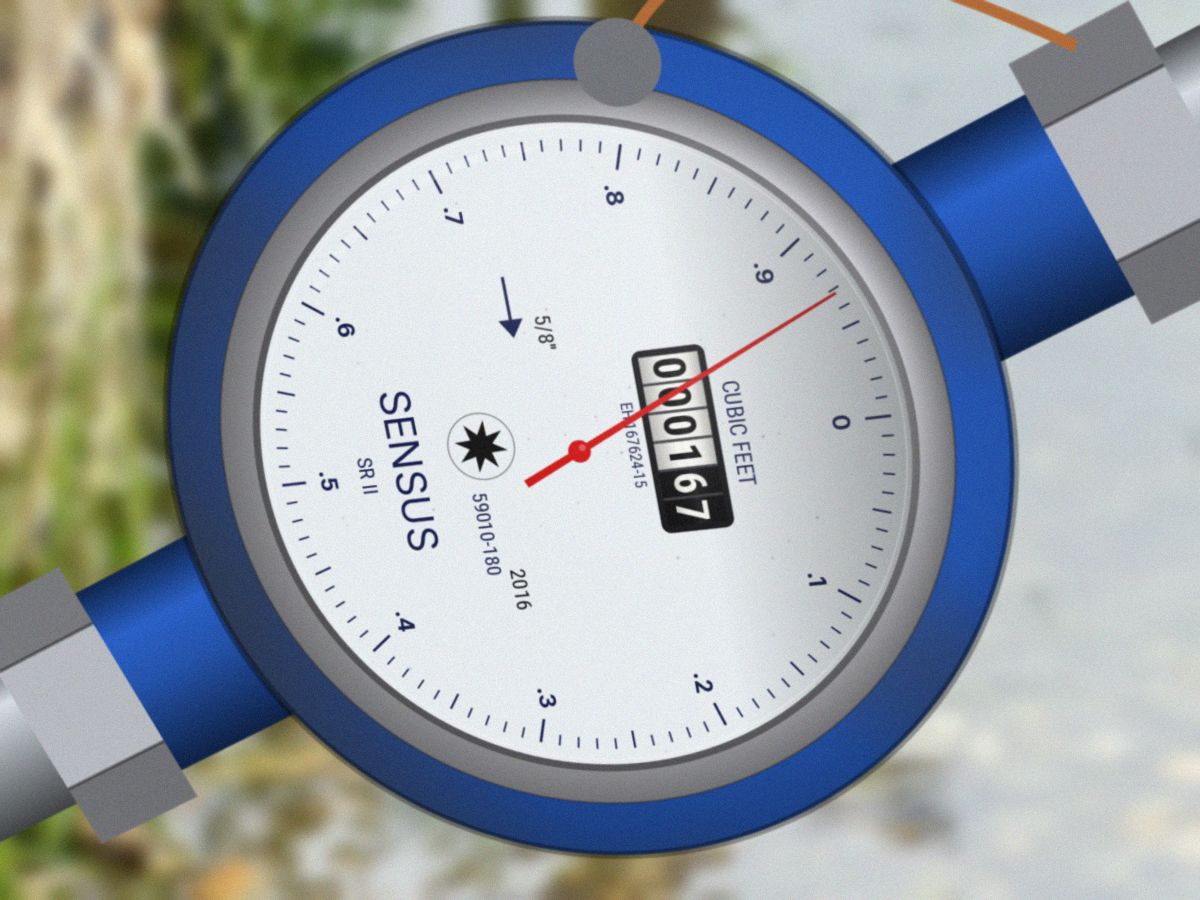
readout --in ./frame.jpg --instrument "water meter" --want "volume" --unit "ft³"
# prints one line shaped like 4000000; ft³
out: 166.93; ft³
